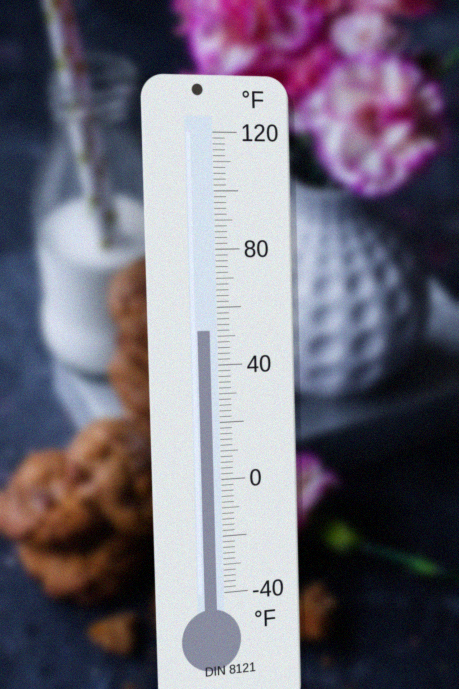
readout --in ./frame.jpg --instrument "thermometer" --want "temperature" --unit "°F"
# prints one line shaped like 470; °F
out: 52; °F
